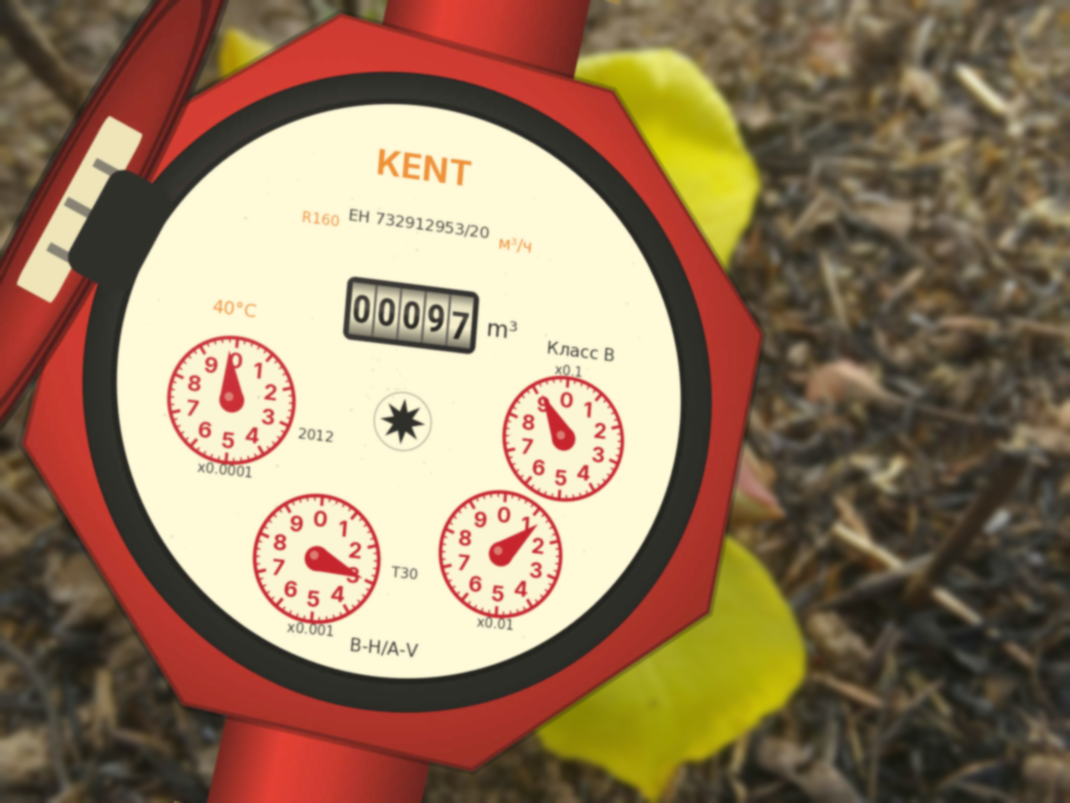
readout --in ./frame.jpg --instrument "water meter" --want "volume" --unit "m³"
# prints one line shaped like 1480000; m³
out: 96.9129; m³
